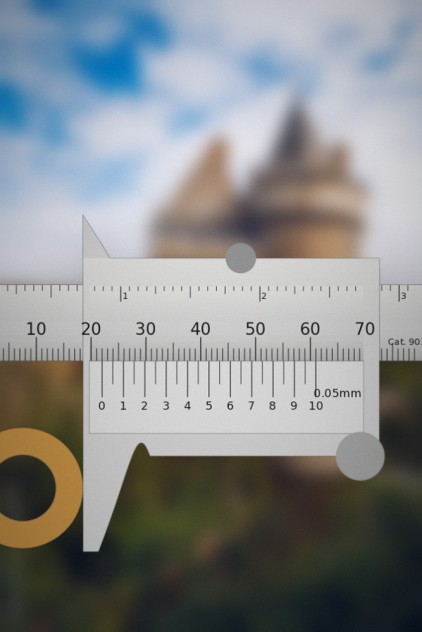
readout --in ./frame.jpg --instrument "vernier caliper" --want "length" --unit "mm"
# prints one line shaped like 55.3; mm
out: 22.0; mm
